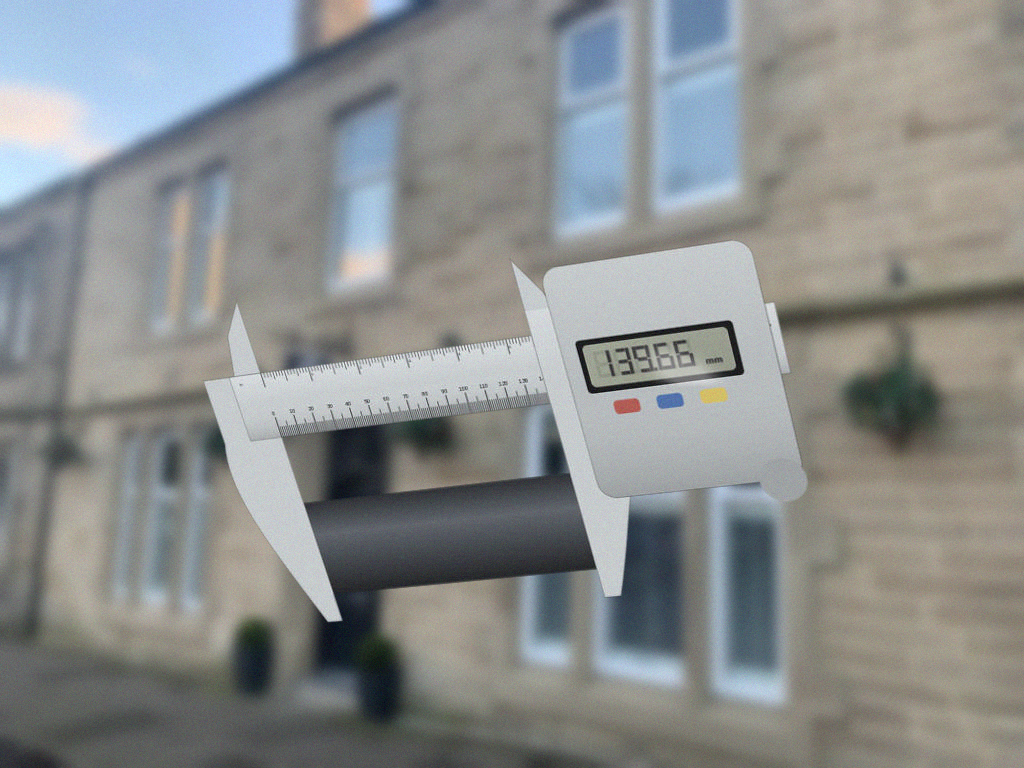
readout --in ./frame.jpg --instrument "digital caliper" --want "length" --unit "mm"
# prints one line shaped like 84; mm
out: 139.66; mm
